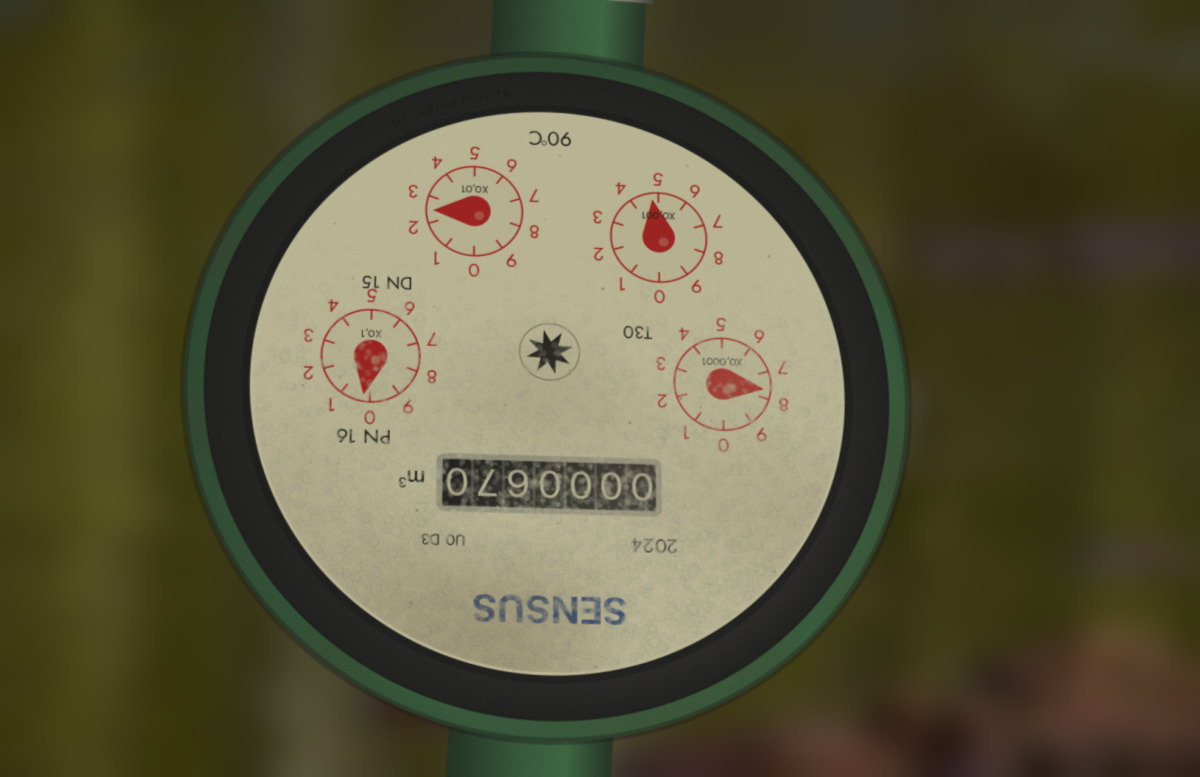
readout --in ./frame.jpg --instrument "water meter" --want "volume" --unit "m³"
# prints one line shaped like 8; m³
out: 670.0247; m³
